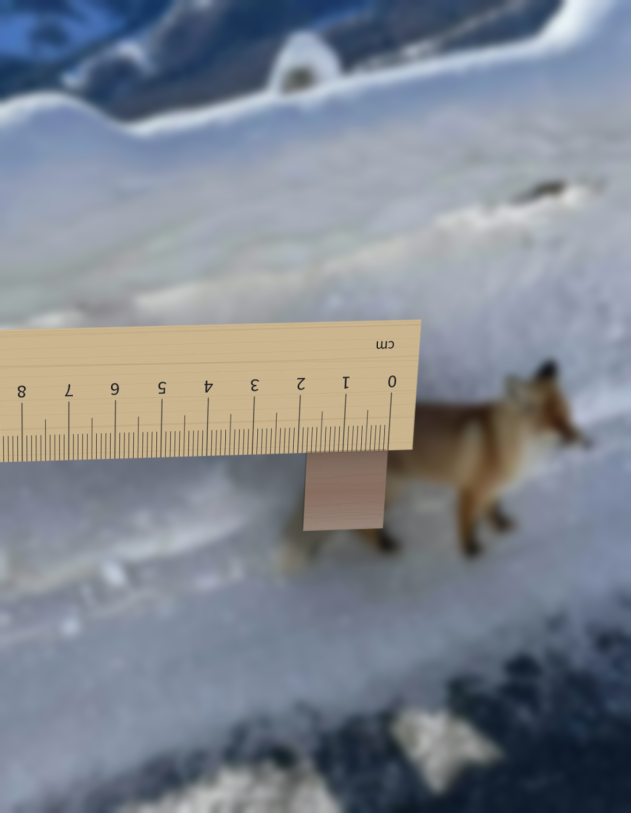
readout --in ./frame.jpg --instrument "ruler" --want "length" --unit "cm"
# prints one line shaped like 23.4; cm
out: 1.8; cm
